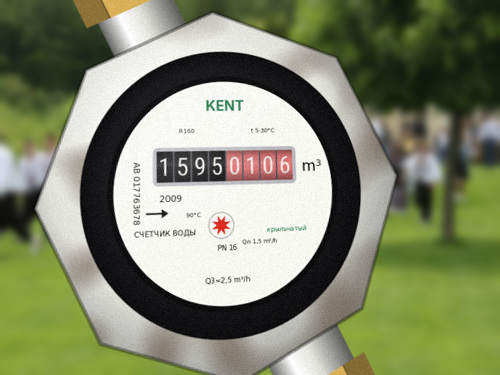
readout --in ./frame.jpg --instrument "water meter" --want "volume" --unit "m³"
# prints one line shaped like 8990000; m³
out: 1595.0106; m³
